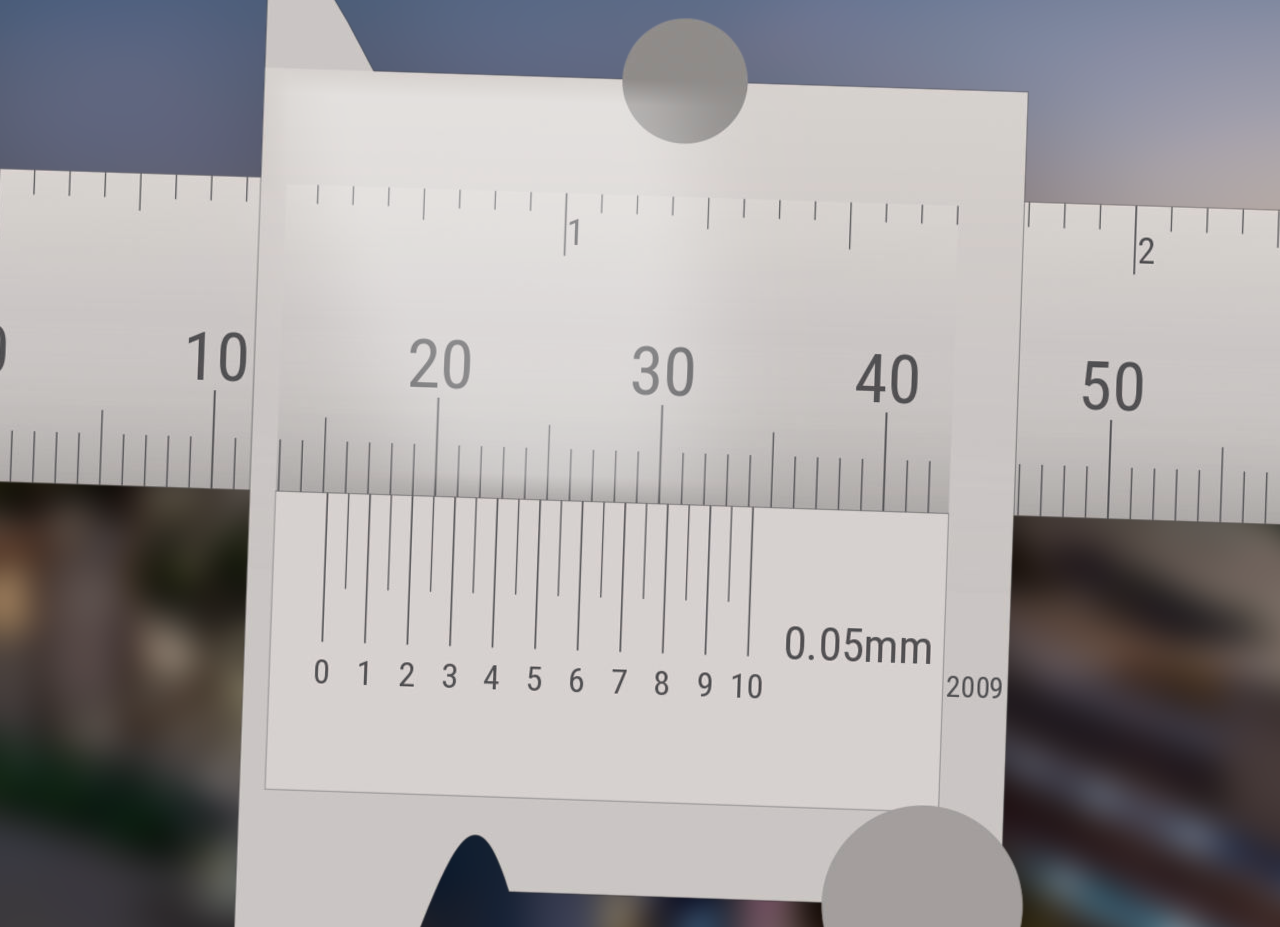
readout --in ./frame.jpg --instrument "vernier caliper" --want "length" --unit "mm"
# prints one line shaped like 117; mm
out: 15.2; mm
